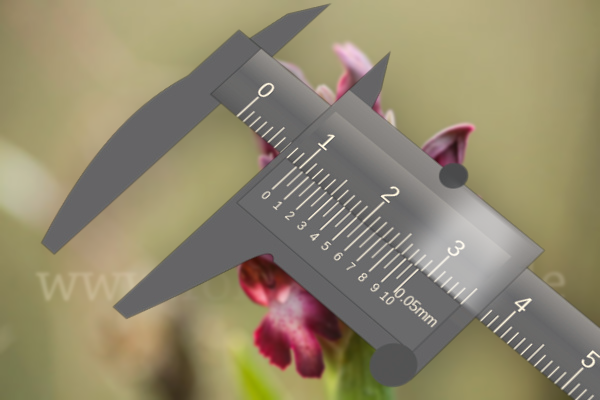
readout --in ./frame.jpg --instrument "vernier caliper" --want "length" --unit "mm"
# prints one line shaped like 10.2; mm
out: 9.6; mm
